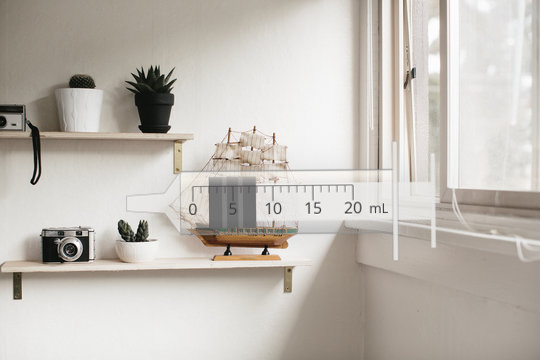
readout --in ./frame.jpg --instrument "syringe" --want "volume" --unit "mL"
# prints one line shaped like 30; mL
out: 2; mL
